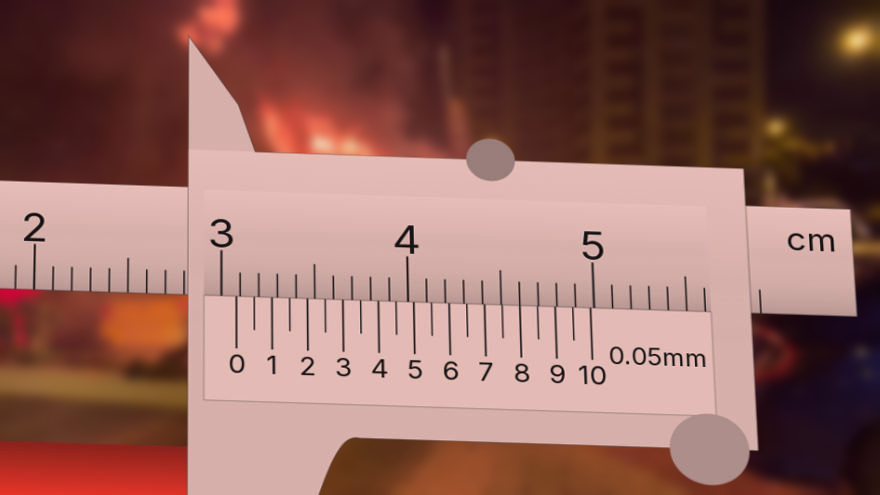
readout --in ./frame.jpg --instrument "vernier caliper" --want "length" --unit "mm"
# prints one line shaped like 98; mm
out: 30.8; mm
